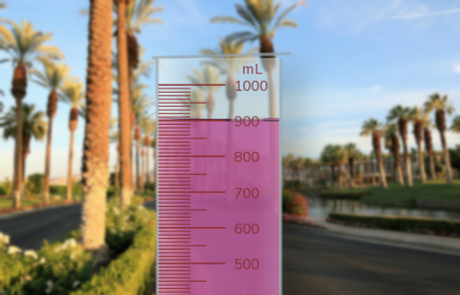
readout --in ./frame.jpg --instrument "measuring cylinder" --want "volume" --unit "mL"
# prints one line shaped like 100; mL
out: 900; mL
